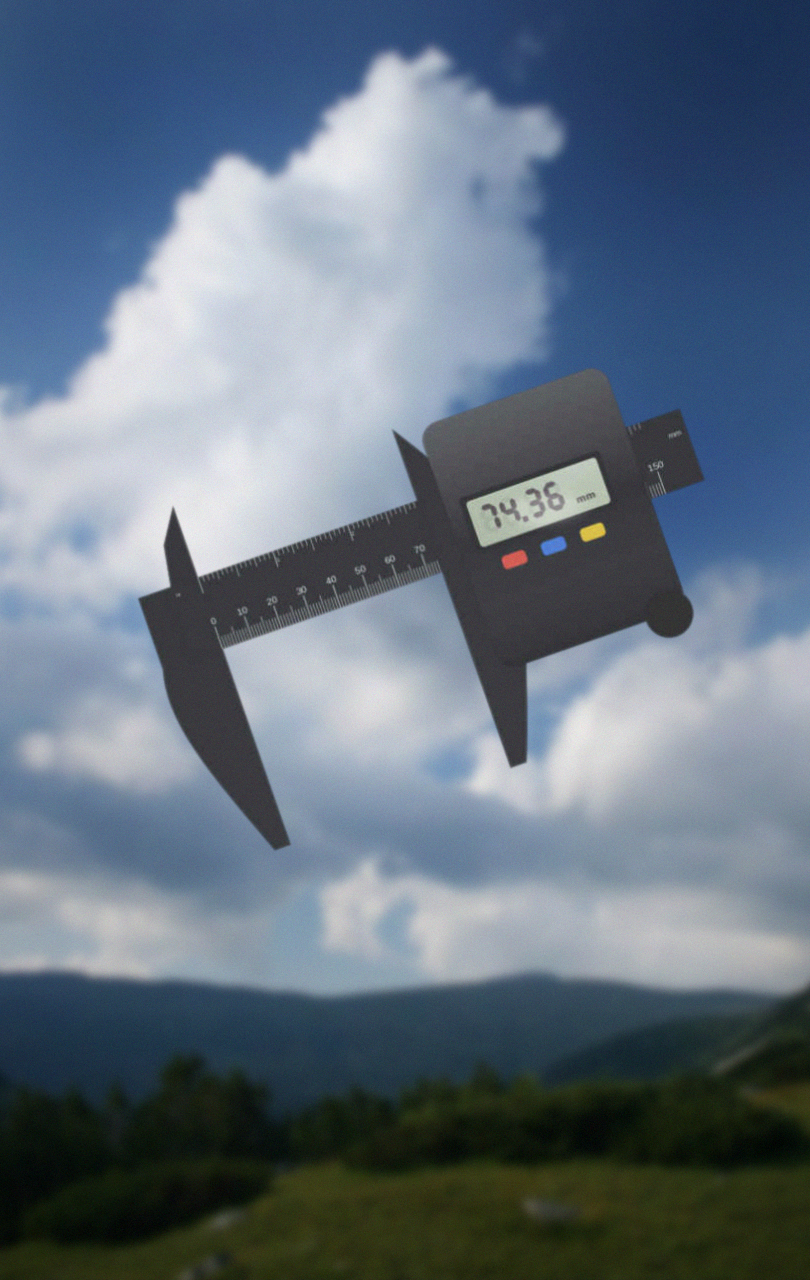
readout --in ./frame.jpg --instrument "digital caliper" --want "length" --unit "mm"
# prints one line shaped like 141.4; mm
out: 74.36; mm
